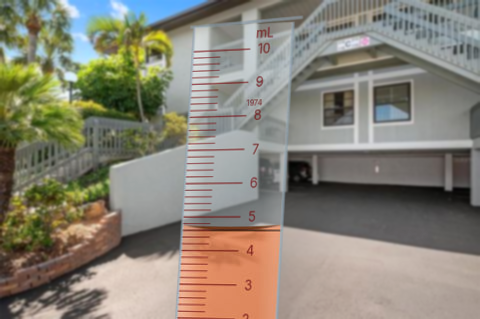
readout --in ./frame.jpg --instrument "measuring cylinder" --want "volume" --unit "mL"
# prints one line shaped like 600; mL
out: 4.6; mL
